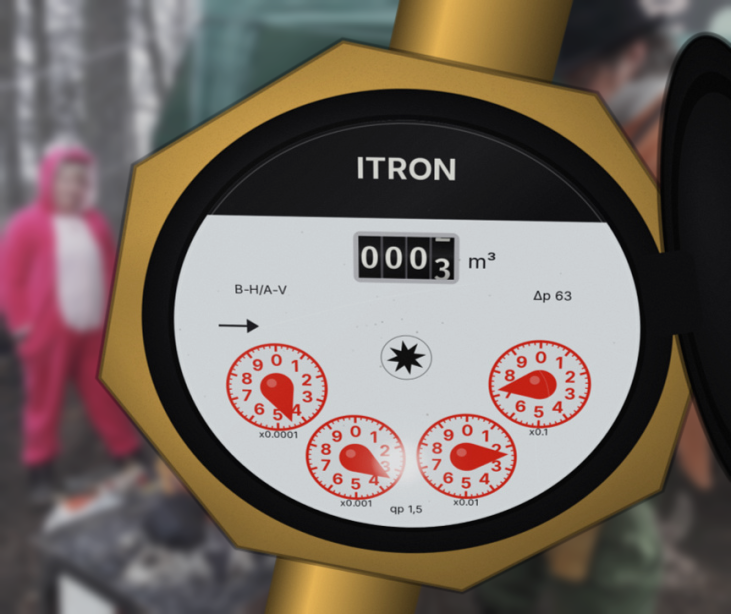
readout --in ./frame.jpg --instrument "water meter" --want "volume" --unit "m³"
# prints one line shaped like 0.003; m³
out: 2.7234; m³
